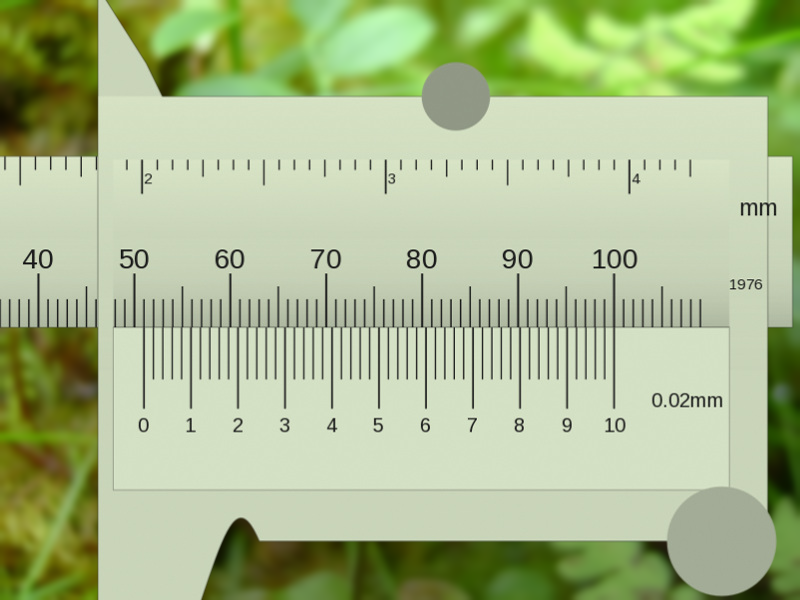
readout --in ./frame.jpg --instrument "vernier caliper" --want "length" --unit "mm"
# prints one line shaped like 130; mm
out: 51.0; mm
